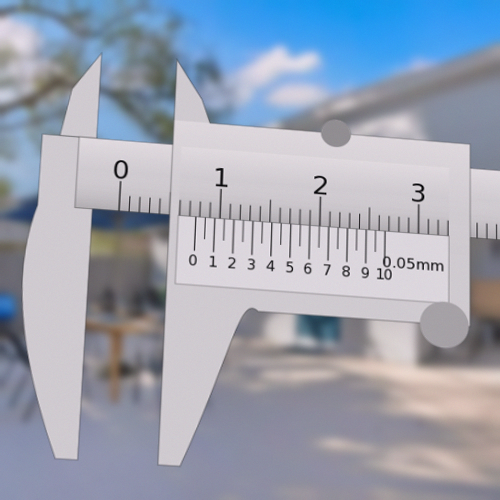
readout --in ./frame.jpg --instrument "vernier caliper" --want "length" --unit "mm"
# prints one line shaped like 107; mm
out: 7.6; mm
